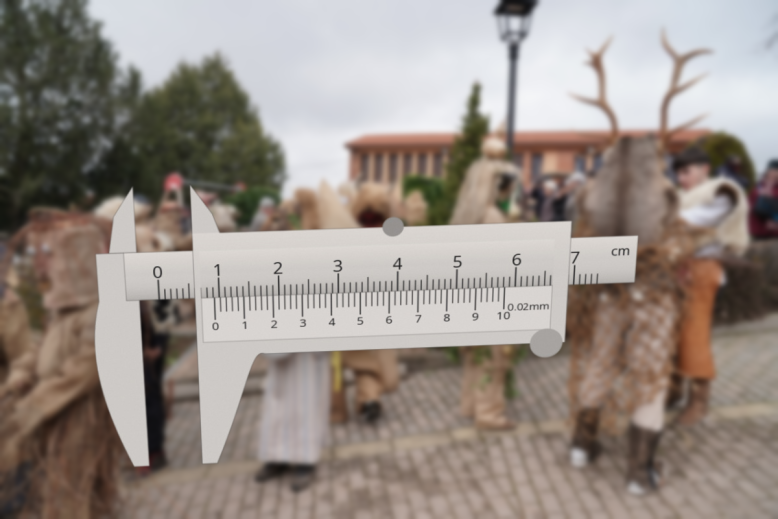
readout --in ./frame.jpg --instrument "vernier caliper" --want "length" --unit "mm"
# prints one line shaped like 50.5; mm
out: 9.2; mm
